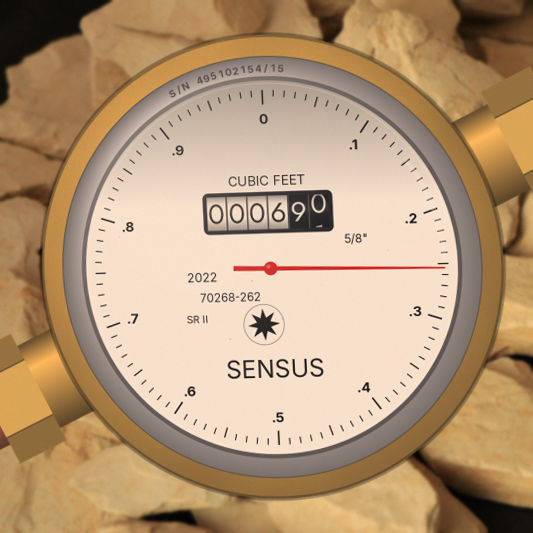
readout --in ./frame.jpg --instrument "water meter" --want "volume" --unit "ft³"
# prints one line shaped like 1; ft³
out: 690.25; ft³
